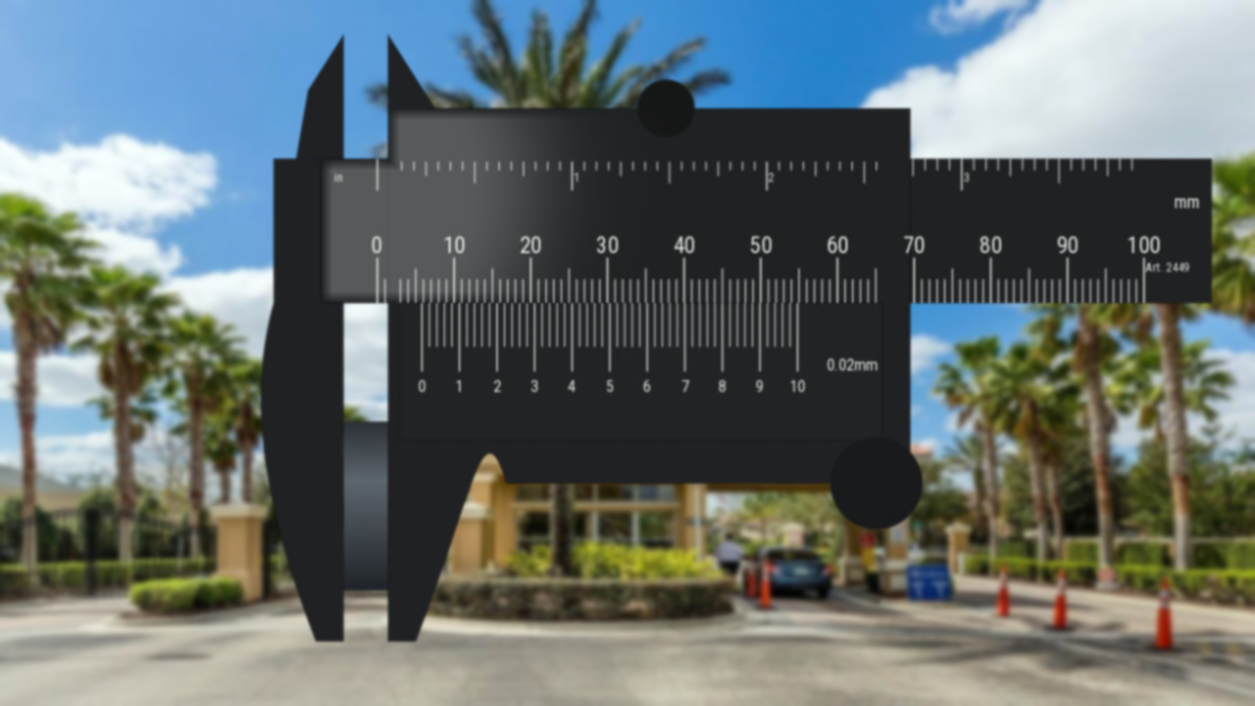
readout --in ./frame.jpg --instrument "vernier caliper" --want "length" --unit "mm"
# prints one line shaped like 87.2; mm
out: 5.8; mm
